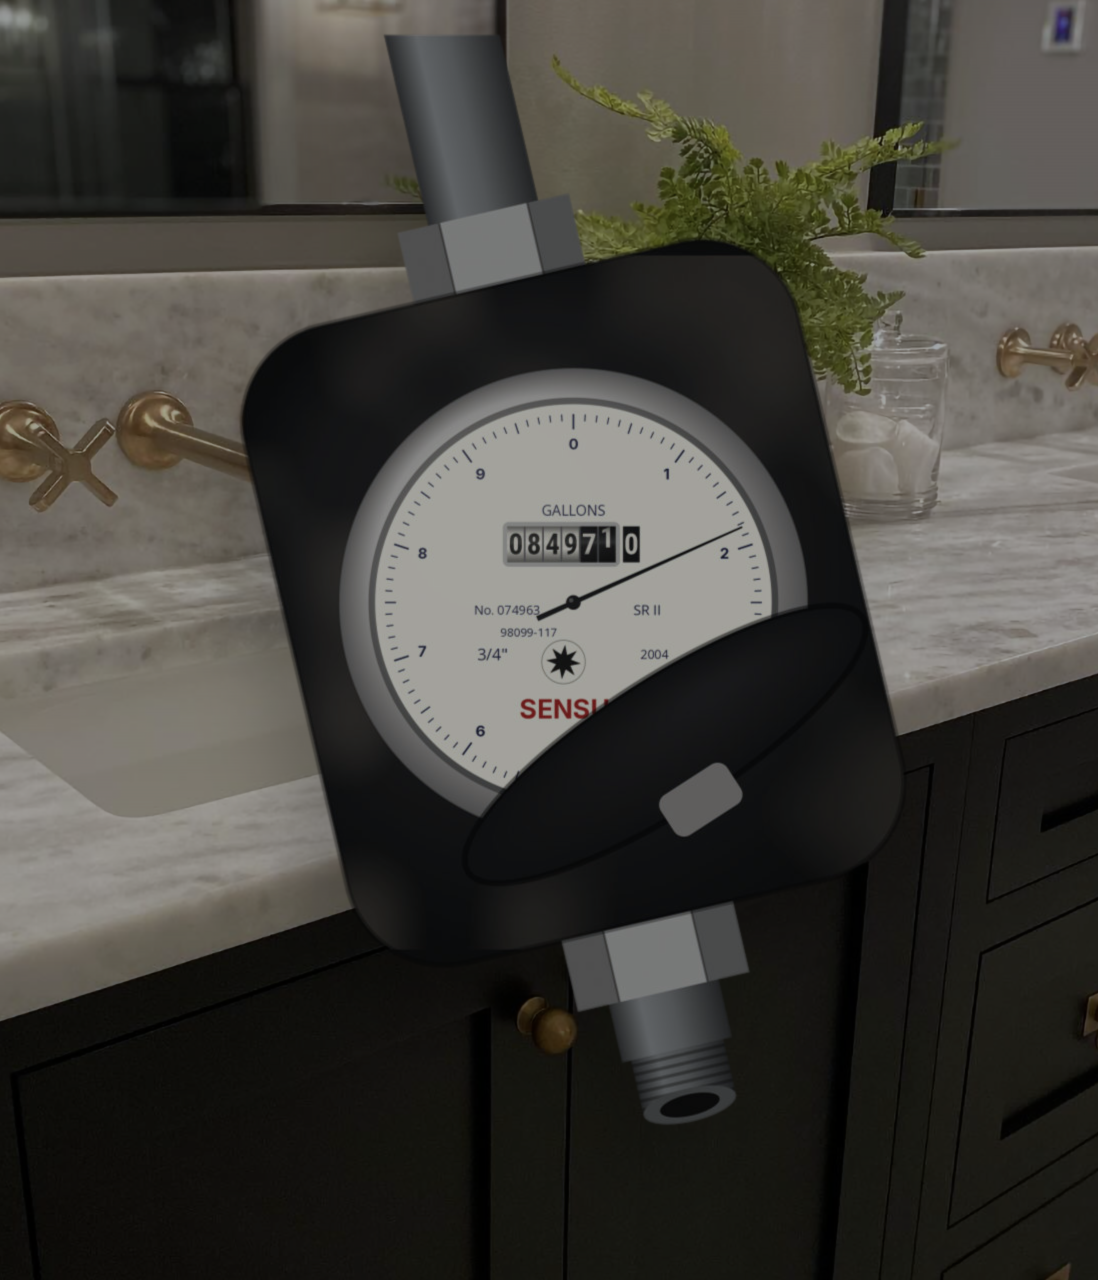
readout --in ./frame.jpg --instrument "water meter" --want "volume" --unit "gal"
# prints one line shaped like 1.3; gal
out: 849711.8; gal
